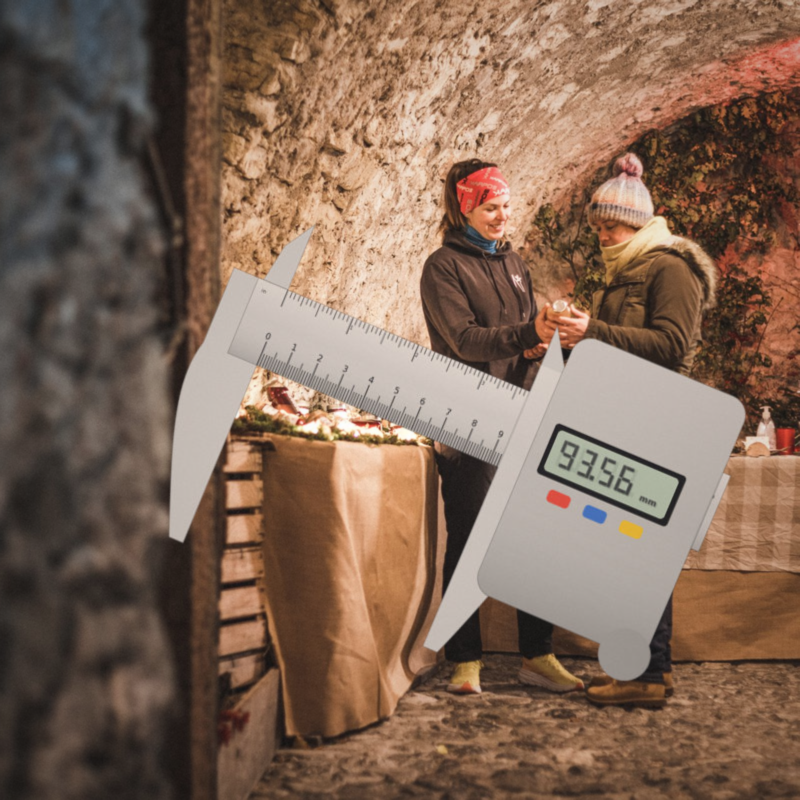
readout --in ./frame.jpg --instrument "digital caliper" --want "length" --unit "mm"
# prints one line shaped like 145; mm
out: 93.56; mm
